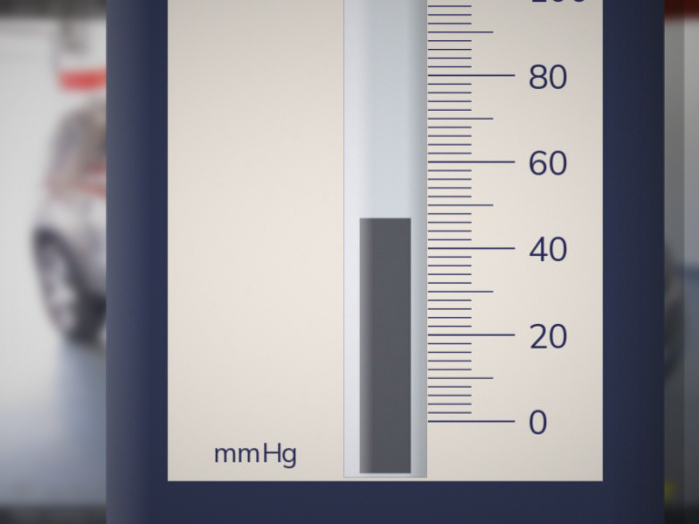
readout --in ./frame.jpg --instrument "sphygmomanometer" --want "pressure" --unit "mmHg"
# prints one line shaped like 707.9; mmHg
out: 47; mmHg
